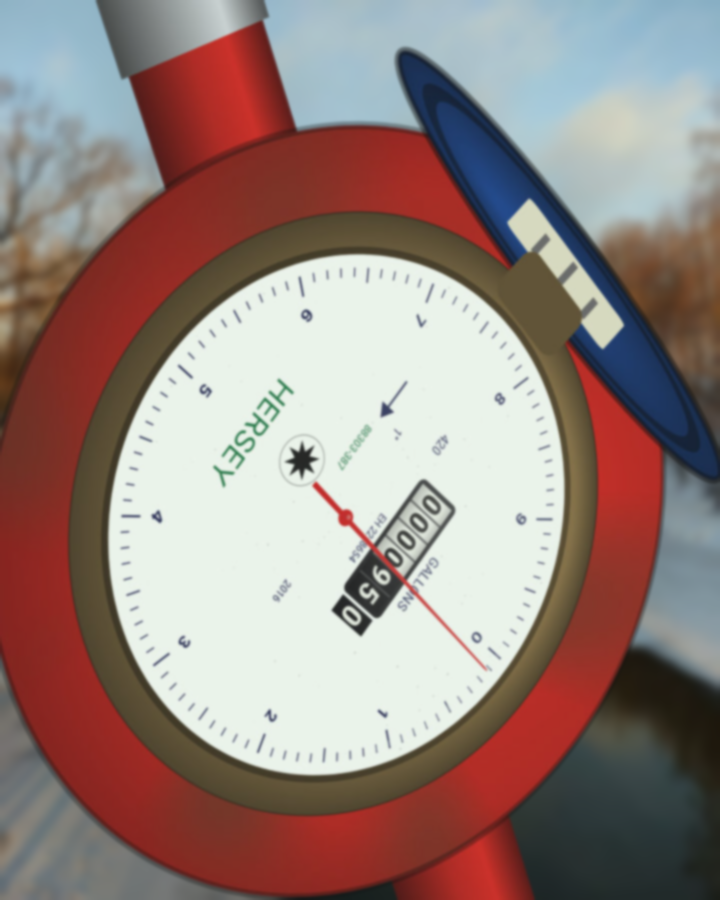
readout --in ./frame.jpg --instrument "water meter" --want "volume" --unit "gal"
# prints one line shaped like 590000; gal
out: 950.1; gal
